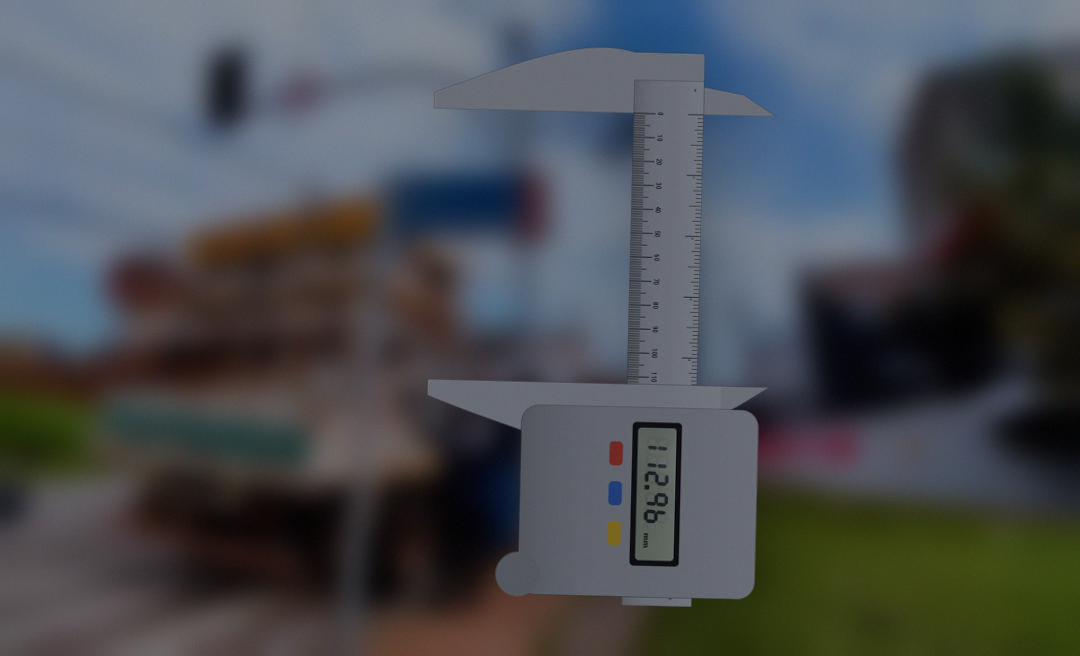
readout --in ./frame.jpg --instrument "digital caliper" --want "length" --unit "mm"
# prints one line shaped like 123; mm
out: 112.96; mm
